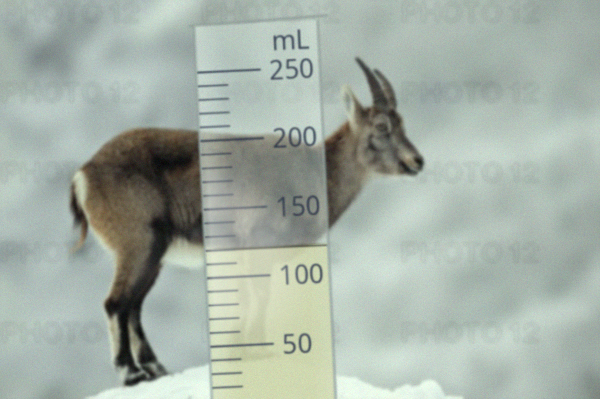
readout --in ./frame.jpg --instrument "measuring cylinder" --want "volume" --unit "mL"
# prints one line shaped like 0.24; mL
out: 120; mL
